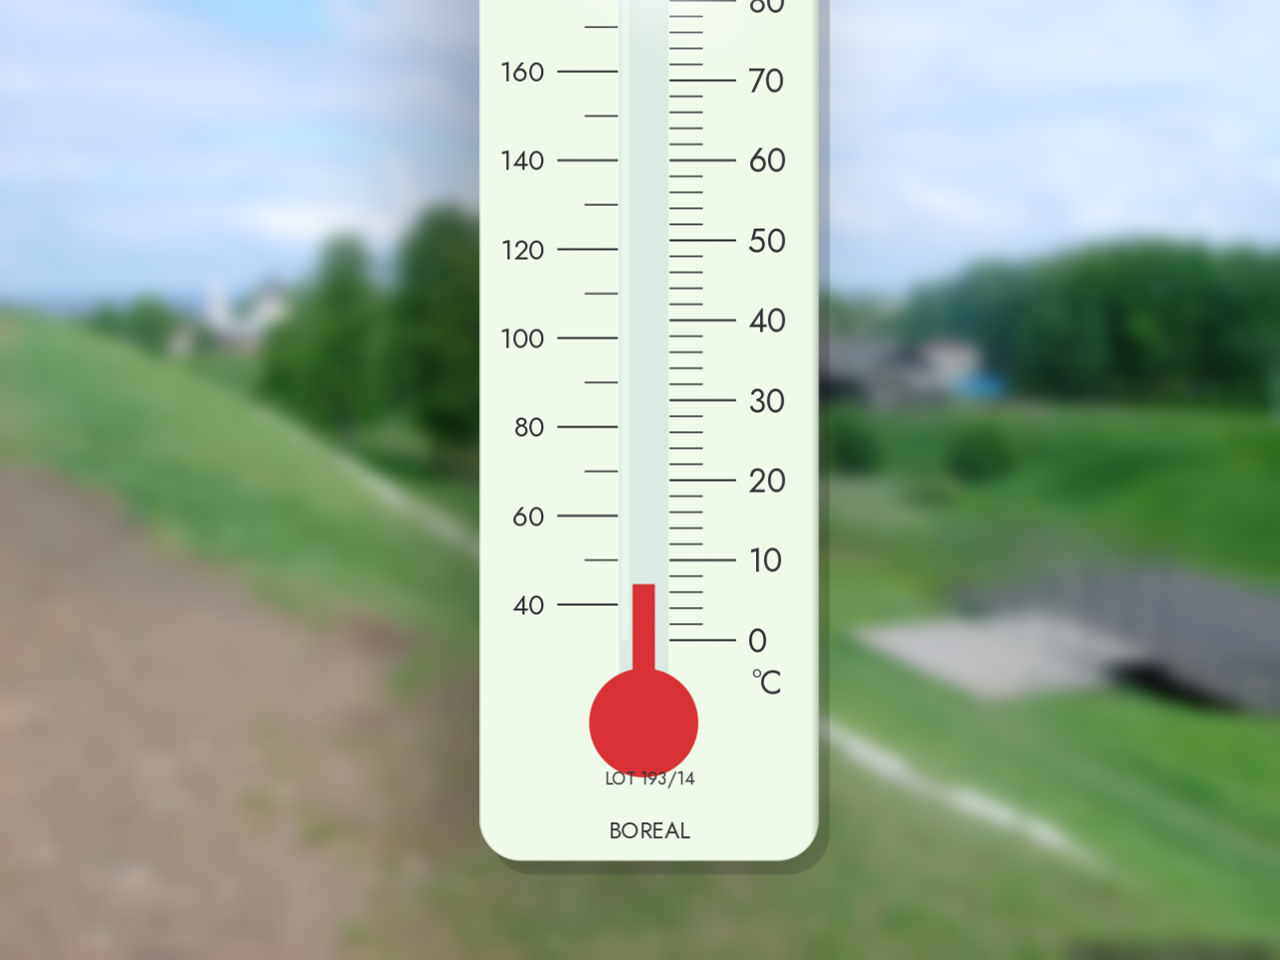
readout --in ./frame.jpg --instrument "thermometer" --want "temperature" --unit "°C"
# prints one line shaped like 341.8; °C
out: 7; °C
